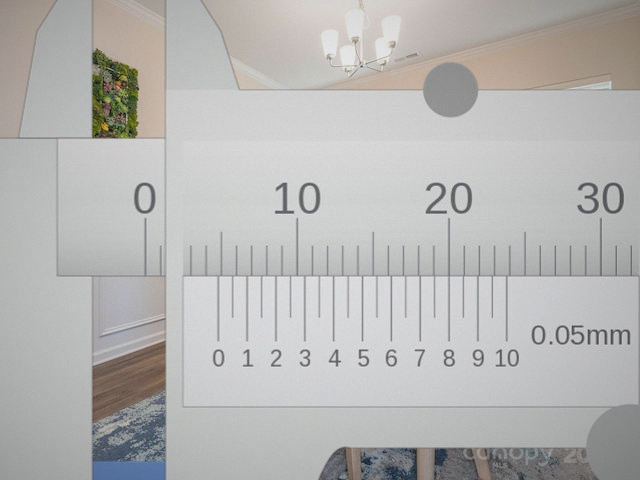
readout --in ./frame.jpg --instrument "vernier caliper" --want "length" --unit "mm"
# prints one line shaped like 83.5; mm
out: 4.8; mm
